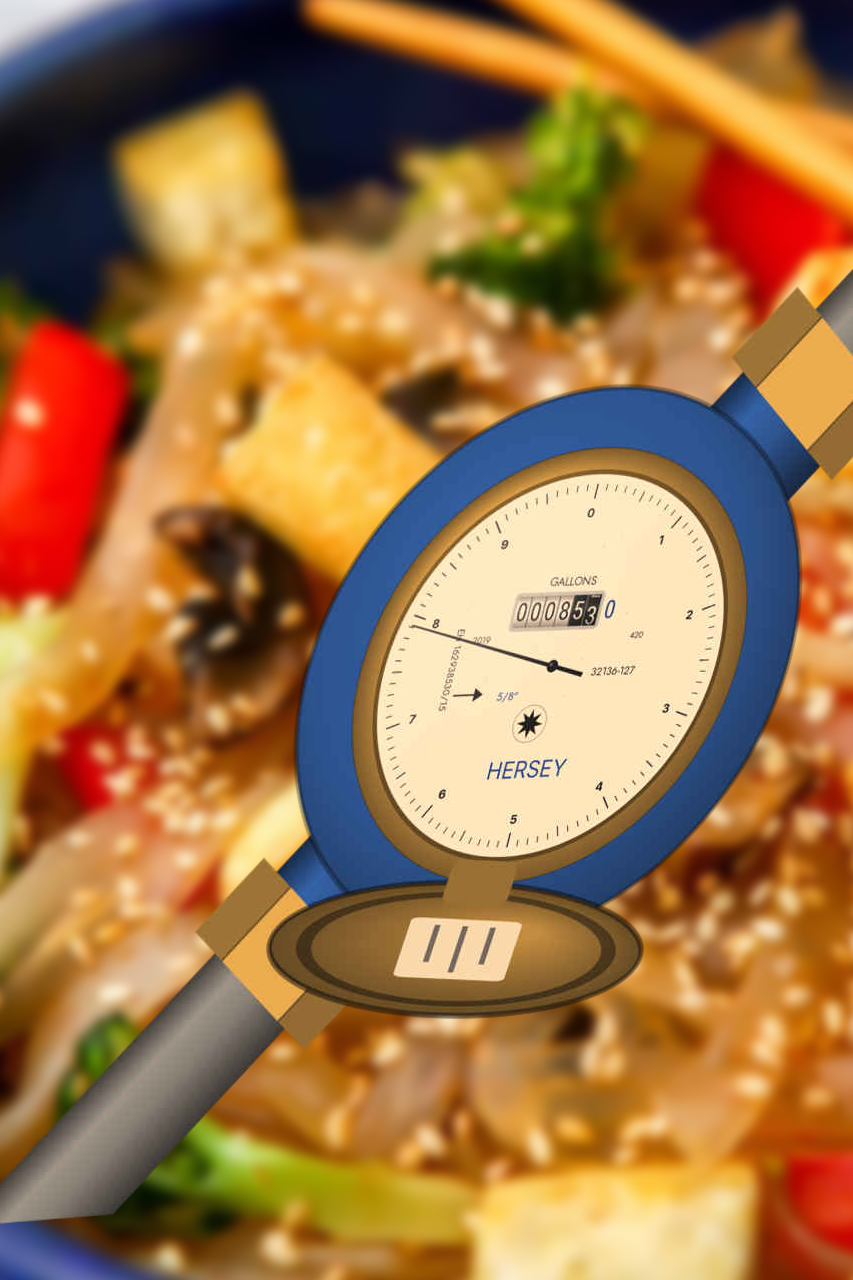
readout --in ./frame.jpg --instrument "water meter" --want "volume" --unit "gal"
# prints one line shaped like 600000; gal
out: 8527.9; gal
